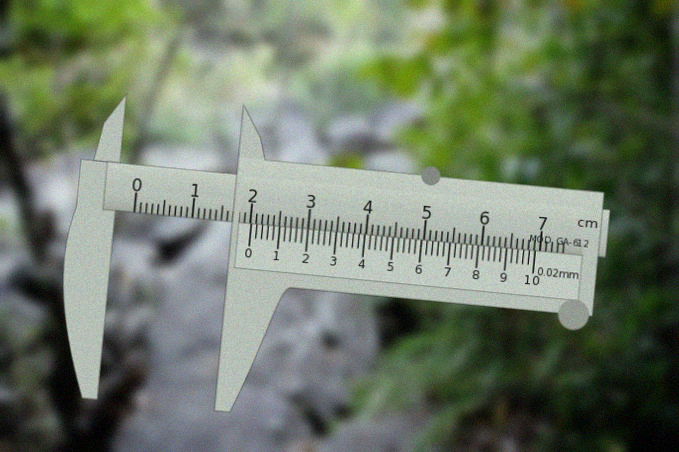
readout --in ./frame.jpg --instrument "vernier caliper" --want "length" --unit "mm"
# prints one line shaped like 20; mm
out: 20.2; mm
